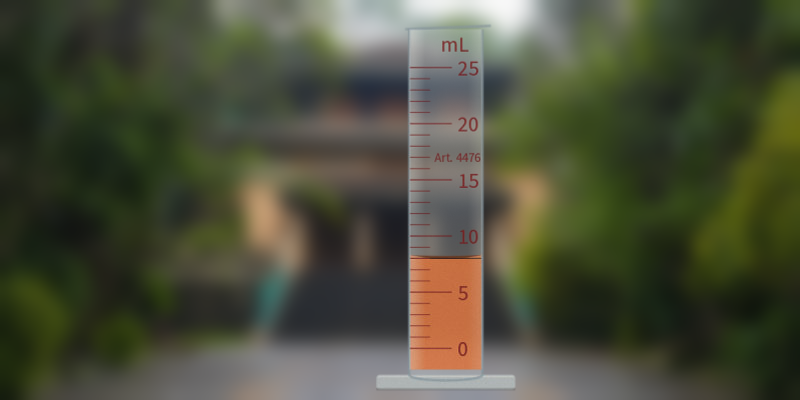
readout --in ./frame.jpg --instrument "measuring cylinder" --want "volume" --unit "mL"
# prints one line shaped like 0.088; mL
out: 8; mL
